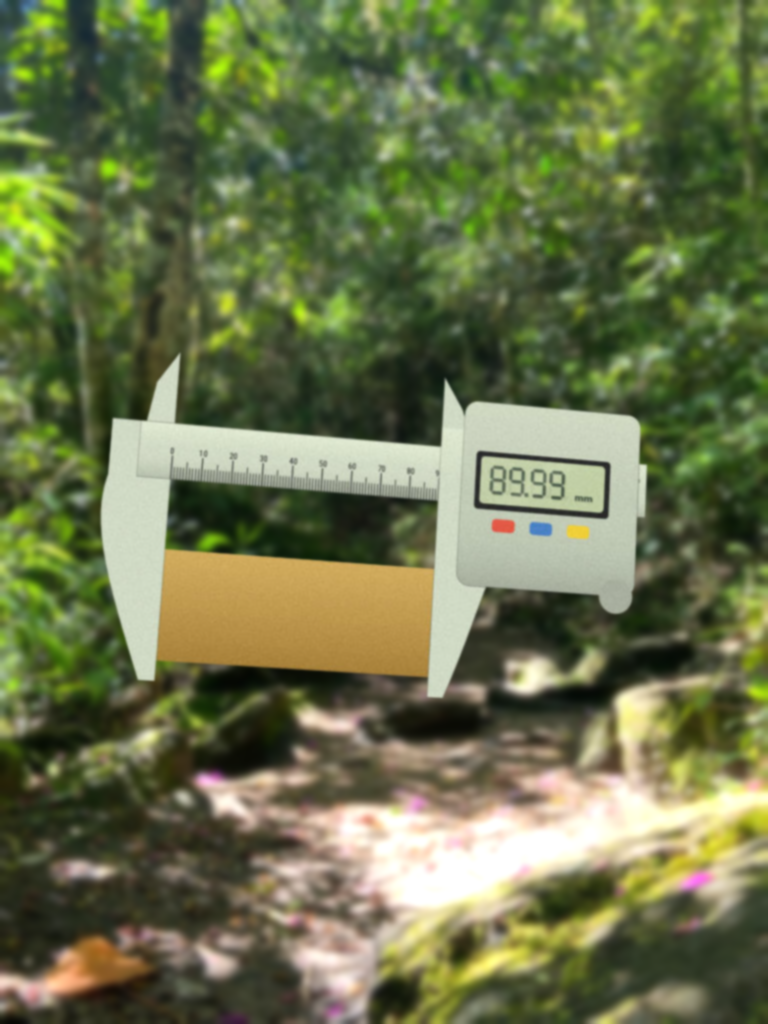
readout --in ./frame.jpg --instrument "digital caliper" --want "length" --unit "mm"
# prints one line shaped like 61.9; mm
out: 89.99; mm
